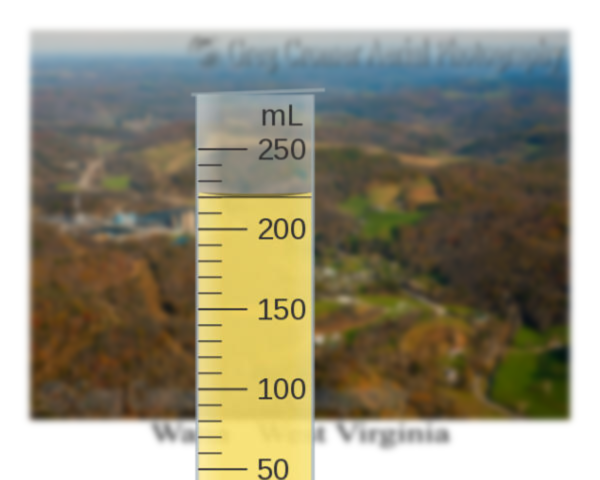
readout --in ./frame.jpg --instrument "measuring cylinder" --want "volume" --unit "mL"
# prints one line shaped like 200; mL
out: 220; mL
